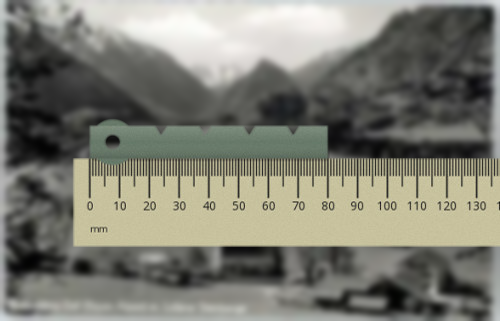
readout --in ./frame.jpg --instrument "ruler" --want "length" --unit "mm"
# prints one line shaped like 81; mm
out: 80; mm
